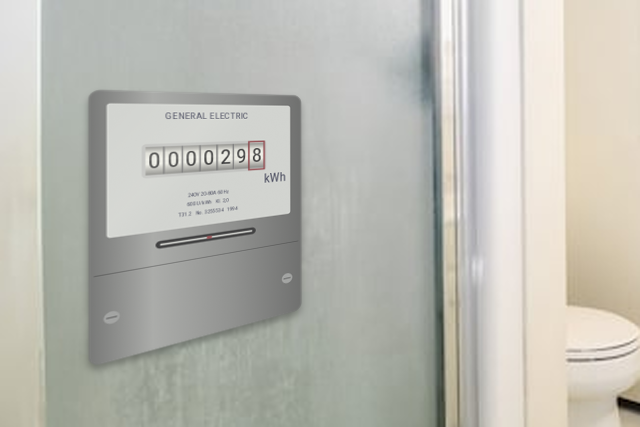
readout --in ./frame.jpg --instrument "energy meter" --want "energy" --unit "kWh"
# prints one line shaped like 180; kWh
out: 29.8; kWh
